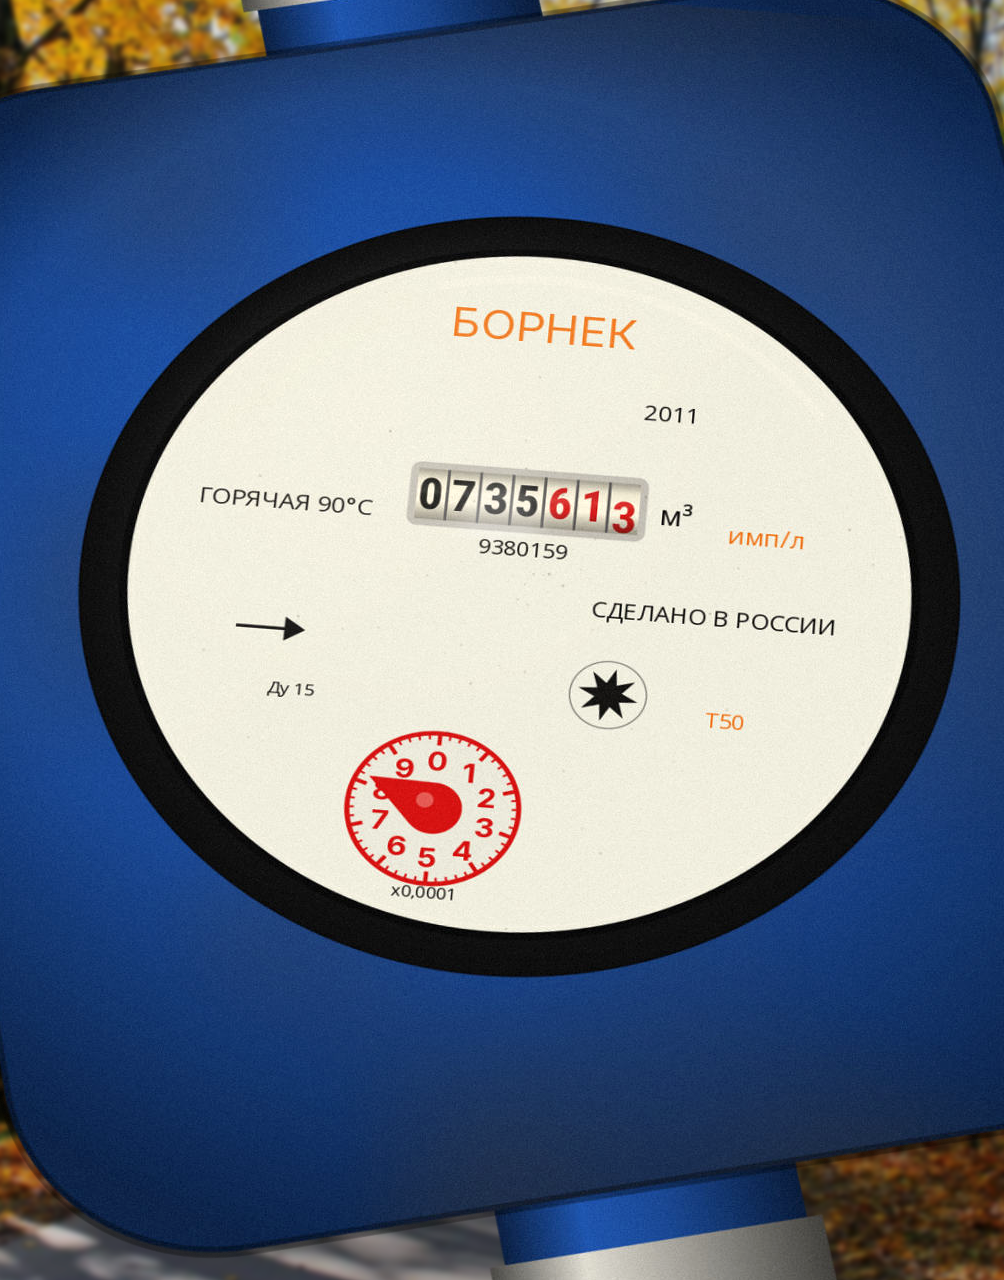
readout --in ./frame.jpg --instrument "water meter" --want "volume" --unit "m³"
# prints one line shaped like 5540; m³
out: 735.6128; m³
